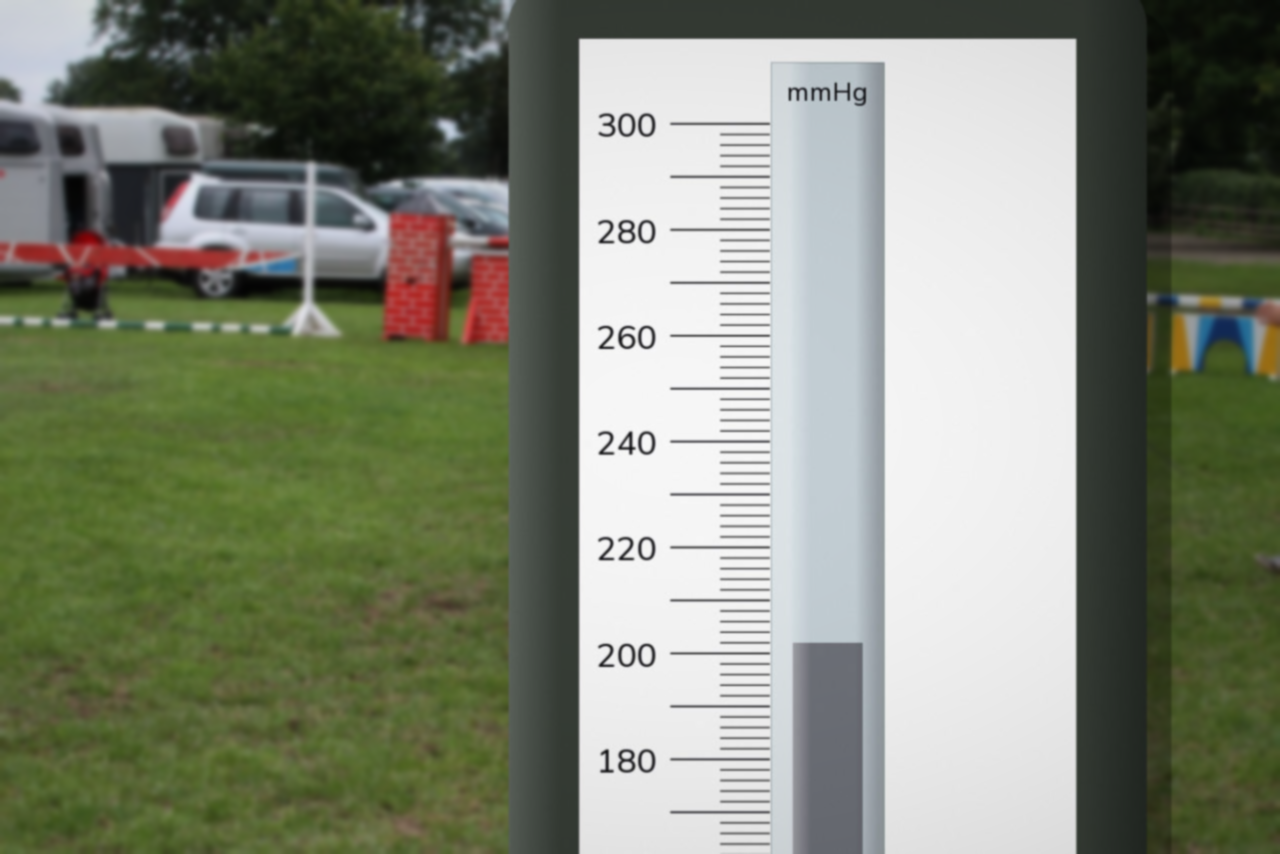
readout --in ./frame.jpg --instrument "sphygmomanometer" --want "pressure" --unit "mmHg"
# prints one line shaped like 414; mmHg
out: 202; mmHg
